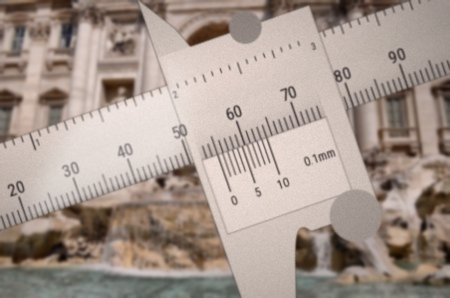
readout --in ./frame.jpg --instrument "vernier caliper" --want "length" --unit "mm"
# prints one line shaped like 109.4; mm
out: 55.0; mm
